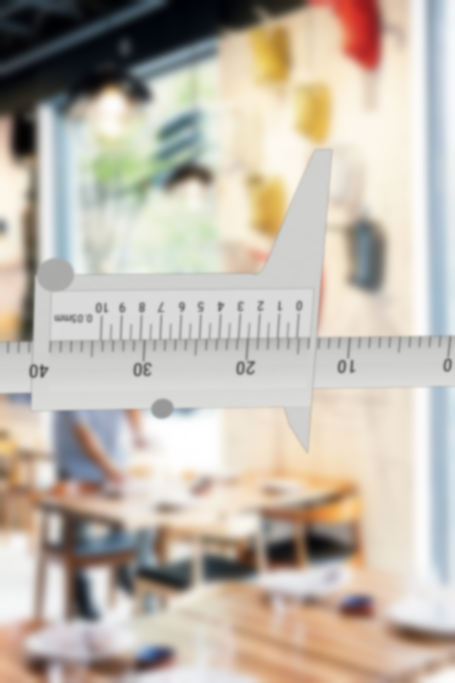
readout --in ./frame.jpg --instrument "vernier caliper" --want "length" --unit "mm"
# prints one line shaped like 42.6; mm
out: 15.2; mm
